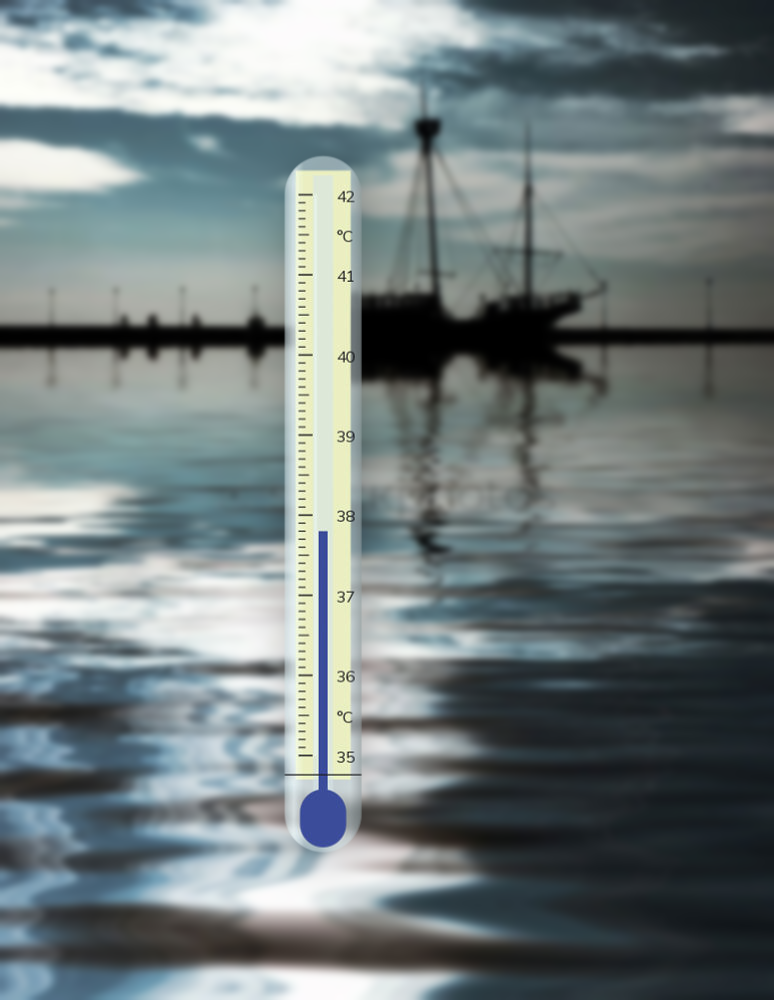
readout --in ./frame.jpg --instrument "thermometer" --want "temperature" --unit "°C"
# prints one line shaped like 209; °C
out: 37.8; °C
